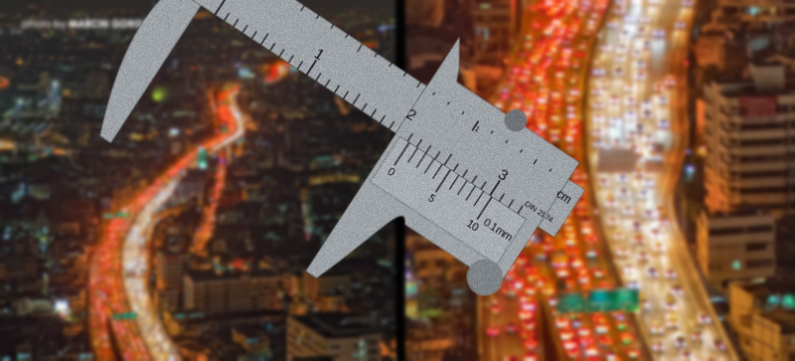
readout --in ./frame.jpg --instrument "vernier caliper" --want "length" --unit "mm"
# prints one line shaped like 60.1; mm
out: 21.2; mm
